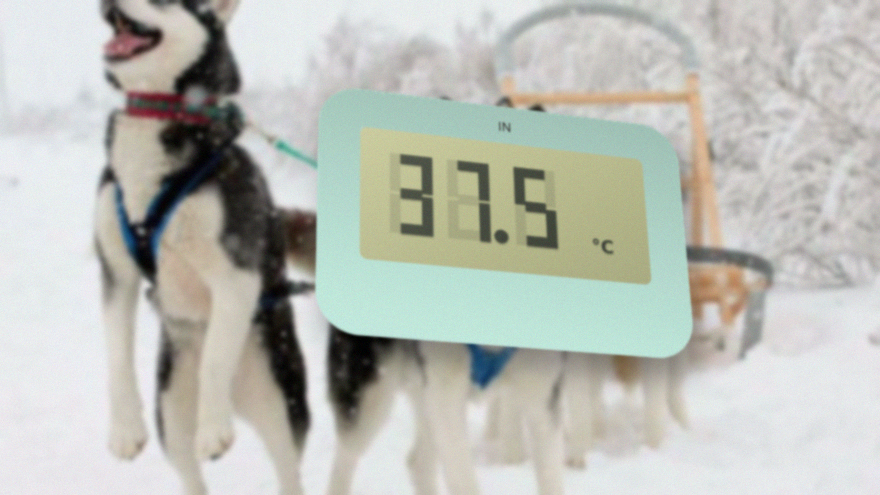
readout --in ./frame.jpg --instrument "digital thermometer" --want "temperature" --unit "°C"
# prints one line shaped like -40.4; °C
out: 37.5; °C
